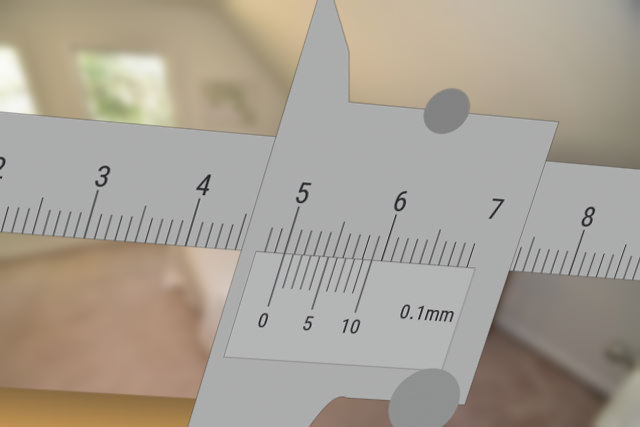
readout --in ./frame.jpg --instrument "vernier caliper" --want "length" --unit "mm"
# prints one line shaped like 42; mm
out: 50.0; mm
